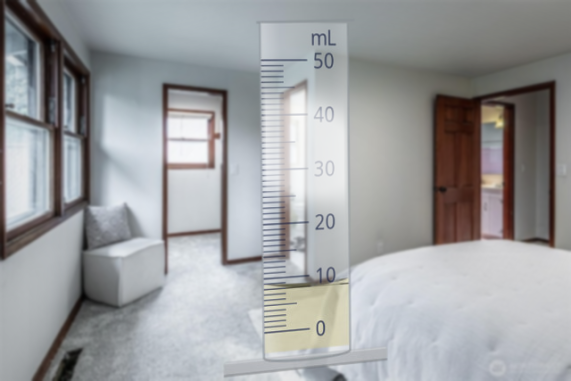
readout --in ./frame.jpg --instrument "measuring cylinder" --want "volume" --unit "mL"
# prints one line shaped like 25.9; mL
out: 8; mL
